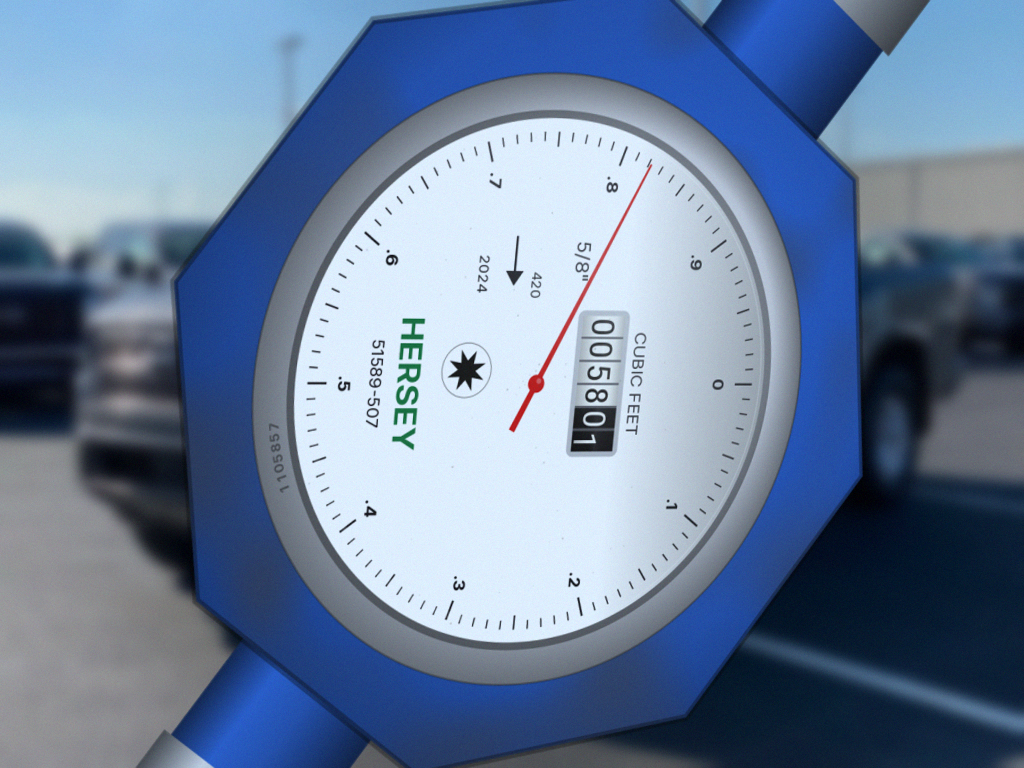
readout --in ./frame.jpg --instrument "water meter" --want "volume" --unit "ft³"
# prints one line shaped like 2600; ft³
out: 5800.82; ft³
